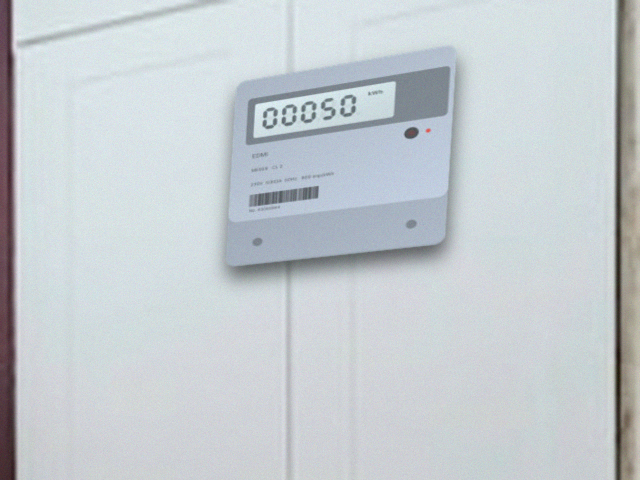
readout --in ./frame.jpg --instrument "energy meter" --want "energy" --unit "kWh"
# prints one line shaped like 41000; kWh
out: 50; kWh
